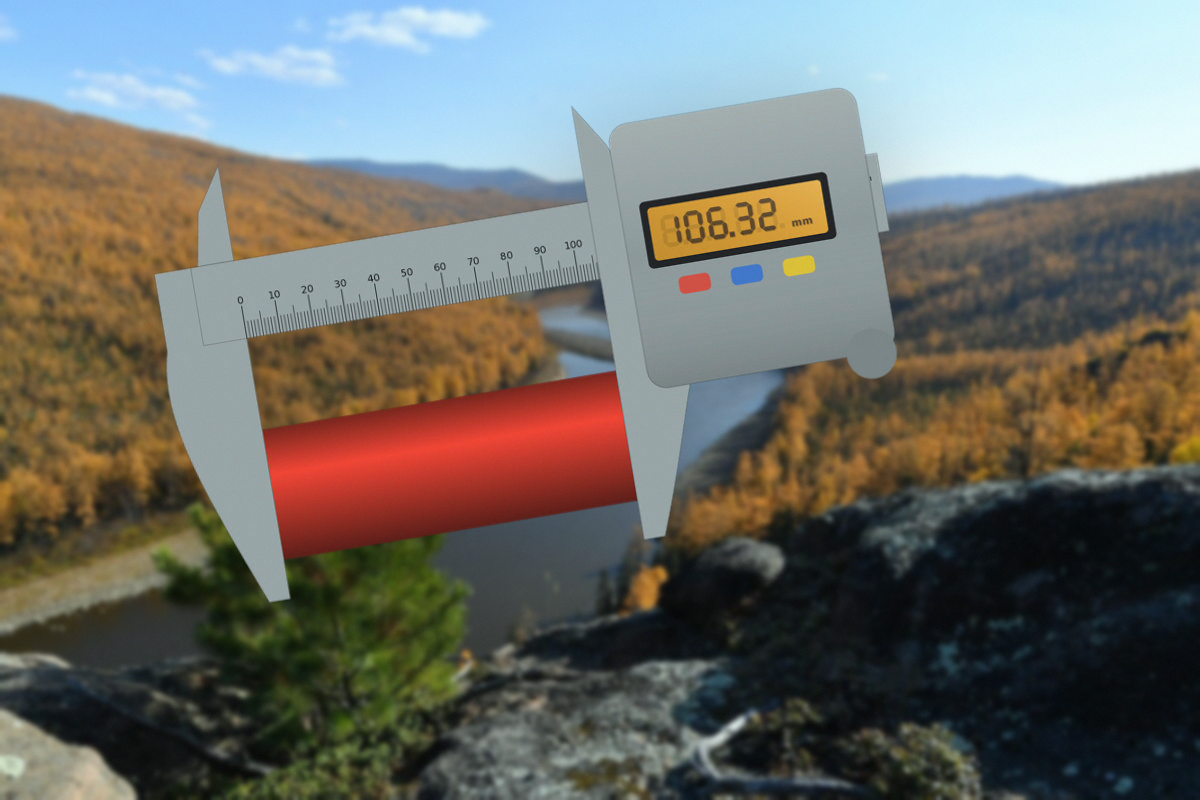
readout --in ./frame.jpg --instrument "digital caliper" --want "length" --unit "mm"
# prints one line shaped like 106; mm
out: 106.32; mm
